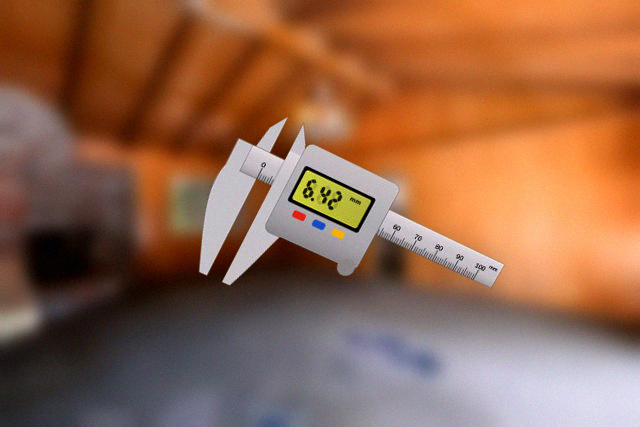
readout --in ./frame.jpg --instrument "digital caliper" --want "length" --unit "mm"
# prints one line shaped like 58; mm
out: 6.42; mm
